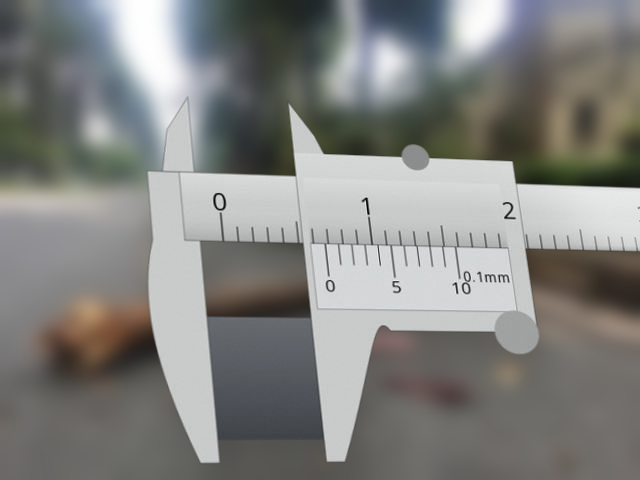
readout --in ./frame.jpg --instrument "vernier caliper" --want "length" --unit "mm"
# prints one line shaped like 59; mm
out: 6.8; mm
